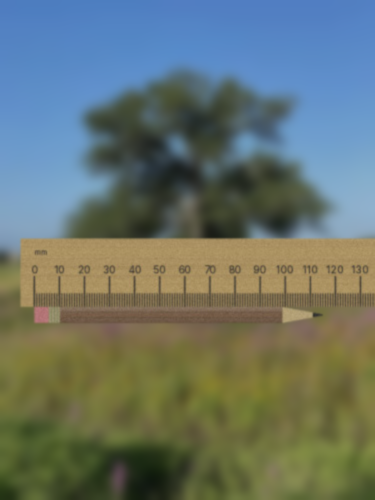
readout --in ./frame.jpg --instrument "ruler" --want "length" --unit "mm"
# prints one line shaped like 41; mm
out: 115; mm
